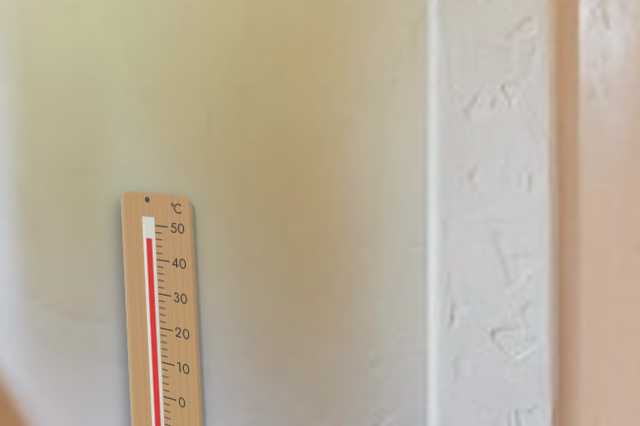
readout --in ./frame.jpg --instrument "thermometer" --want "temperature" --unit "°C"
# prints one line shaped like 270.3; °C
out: 46; °C
